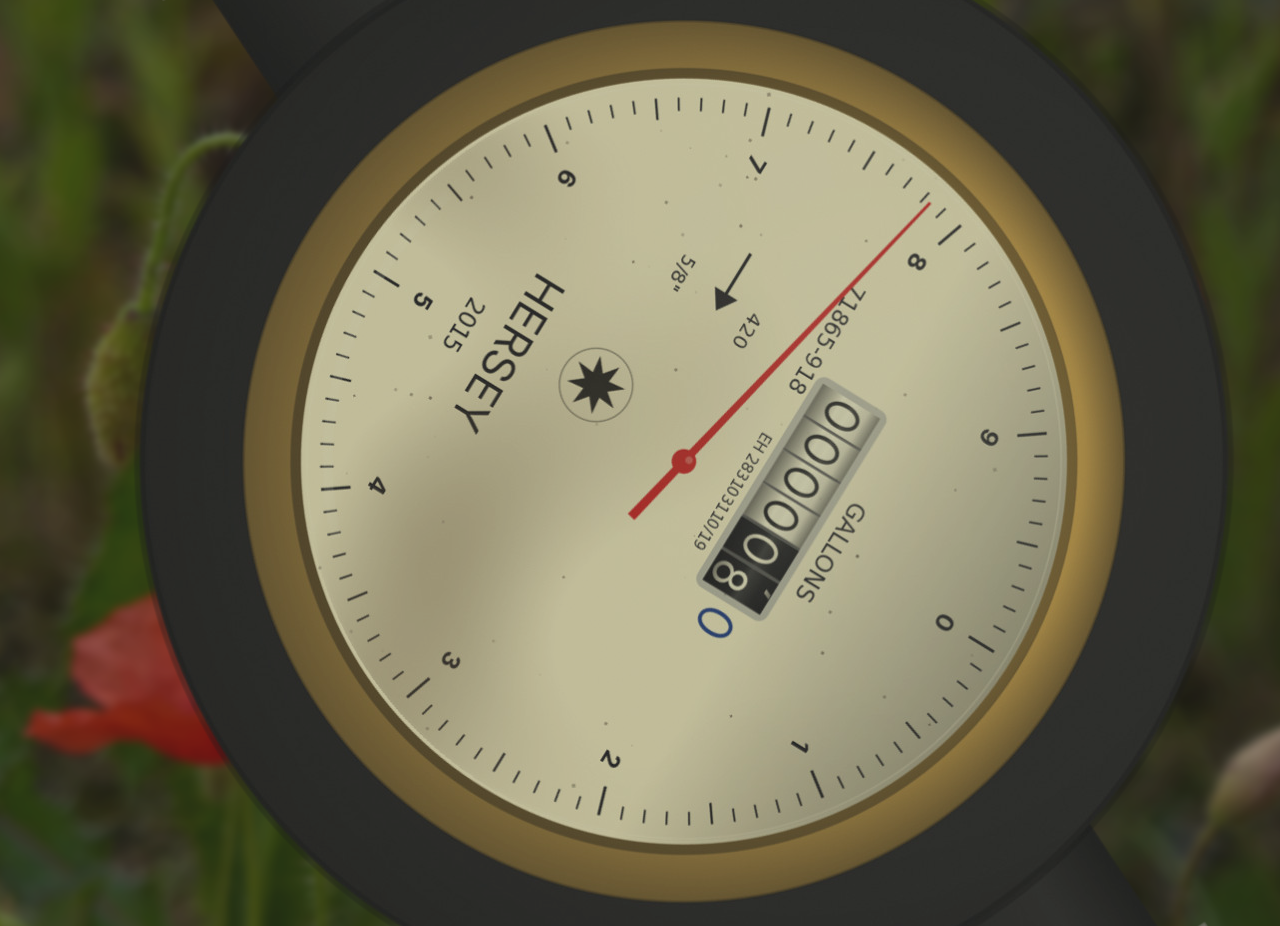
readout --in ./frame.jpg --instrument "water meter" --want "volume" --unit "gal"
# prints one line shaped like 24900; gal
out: 77.8; gal
